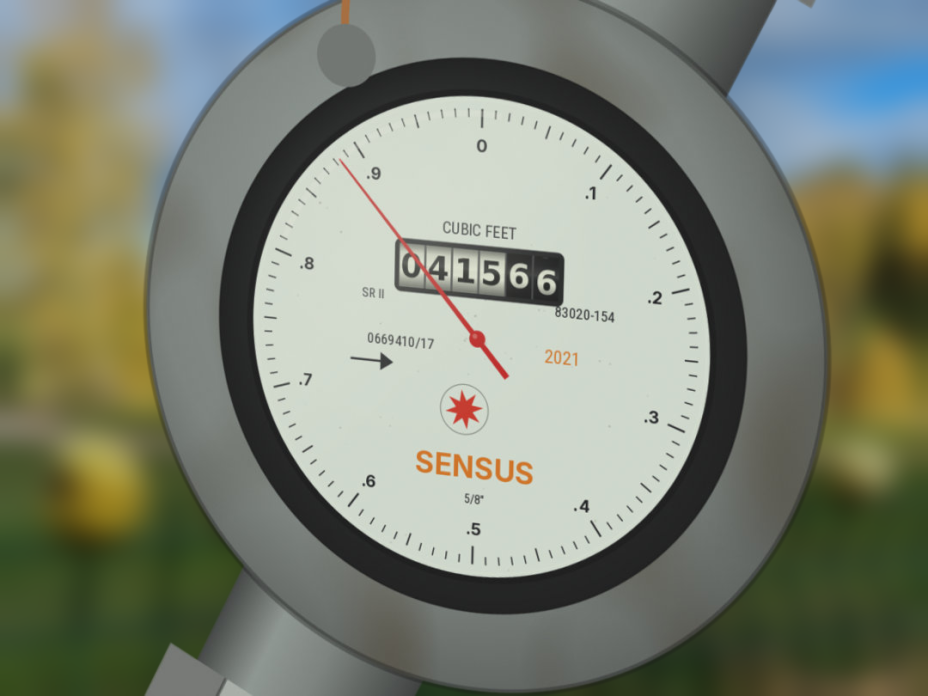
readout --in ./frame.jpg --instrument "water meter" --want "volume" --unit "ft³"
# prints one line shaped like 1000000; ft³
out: 41565.88; ft³
